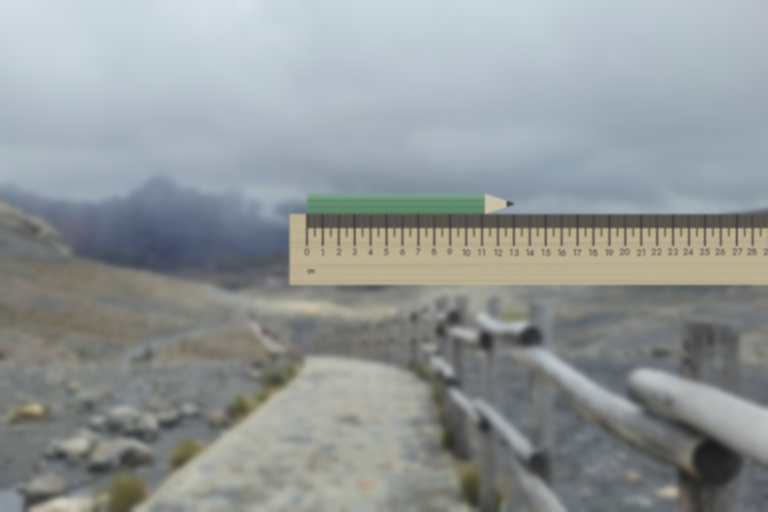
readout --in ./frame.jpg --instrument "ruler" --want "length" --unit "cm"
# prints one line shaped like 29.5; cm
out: 13; cm
